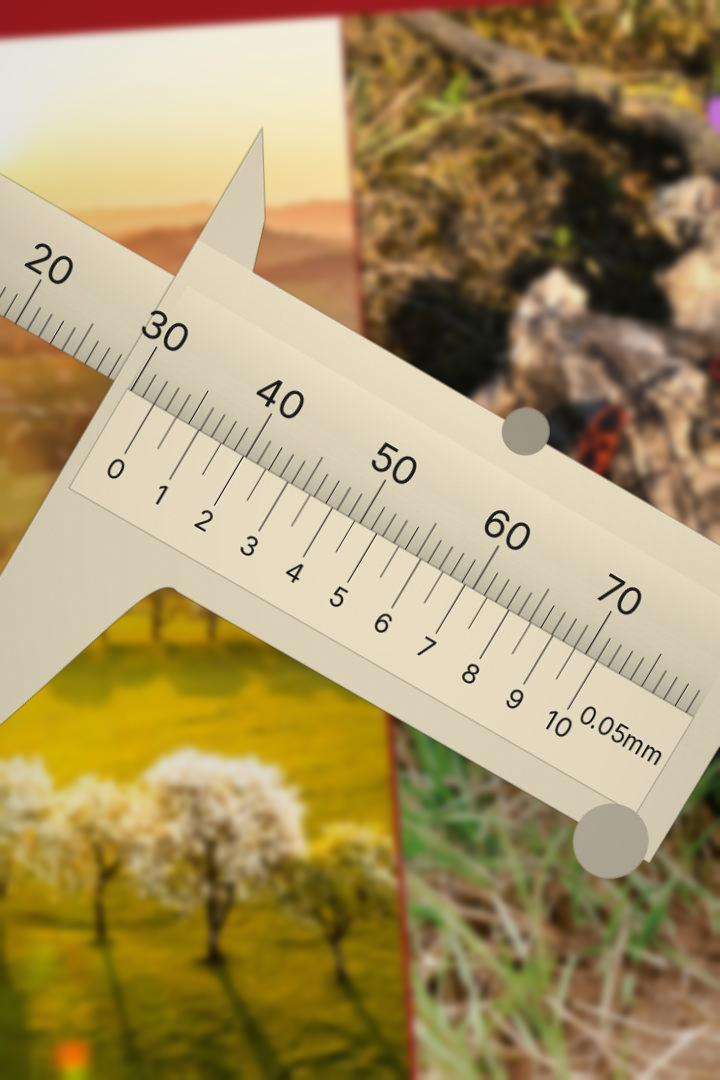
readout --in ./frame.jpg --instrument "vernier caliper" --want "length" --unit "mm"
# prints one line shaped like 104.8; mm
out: 32.0; mm
